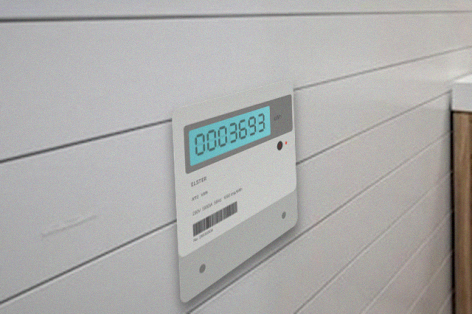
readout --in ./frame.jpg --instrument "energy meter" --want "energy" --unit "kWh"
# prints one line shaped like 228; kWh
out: 3693; kWh
